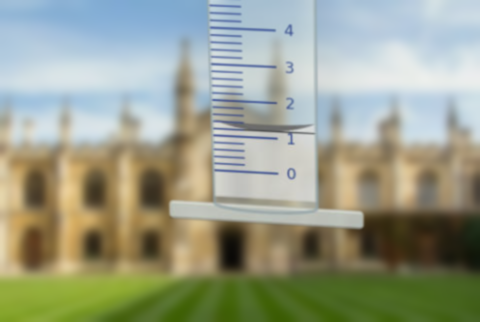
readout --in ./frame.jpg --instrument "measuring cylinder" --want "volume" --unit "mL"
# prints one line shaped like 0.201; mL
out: 1.2; mL
